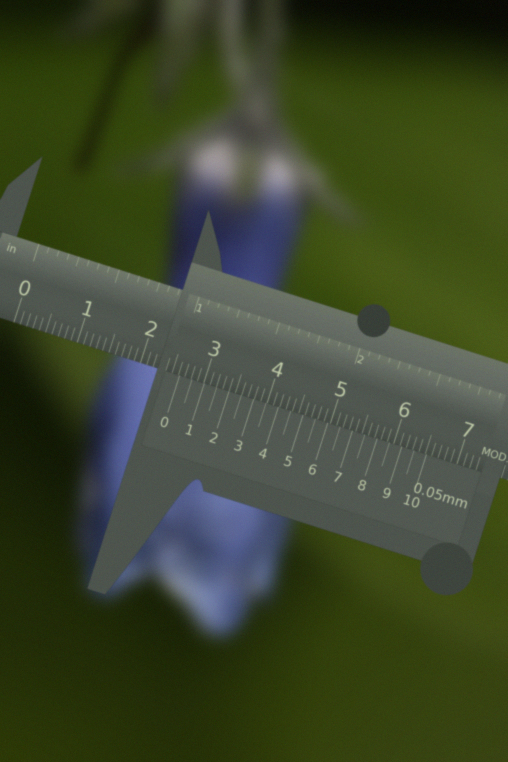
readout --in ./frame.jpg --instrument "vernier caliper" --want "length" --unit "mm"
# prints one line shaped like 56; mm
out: 26.2; mm
